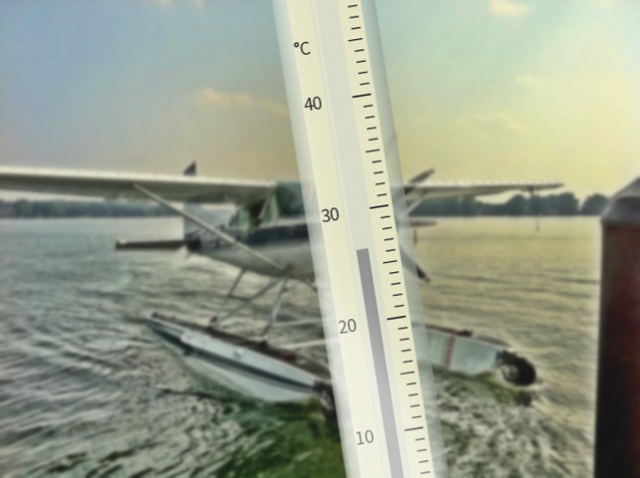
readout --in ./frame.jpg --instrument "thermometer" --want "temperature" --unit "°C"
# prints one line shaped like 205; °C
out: 26.5; °C
